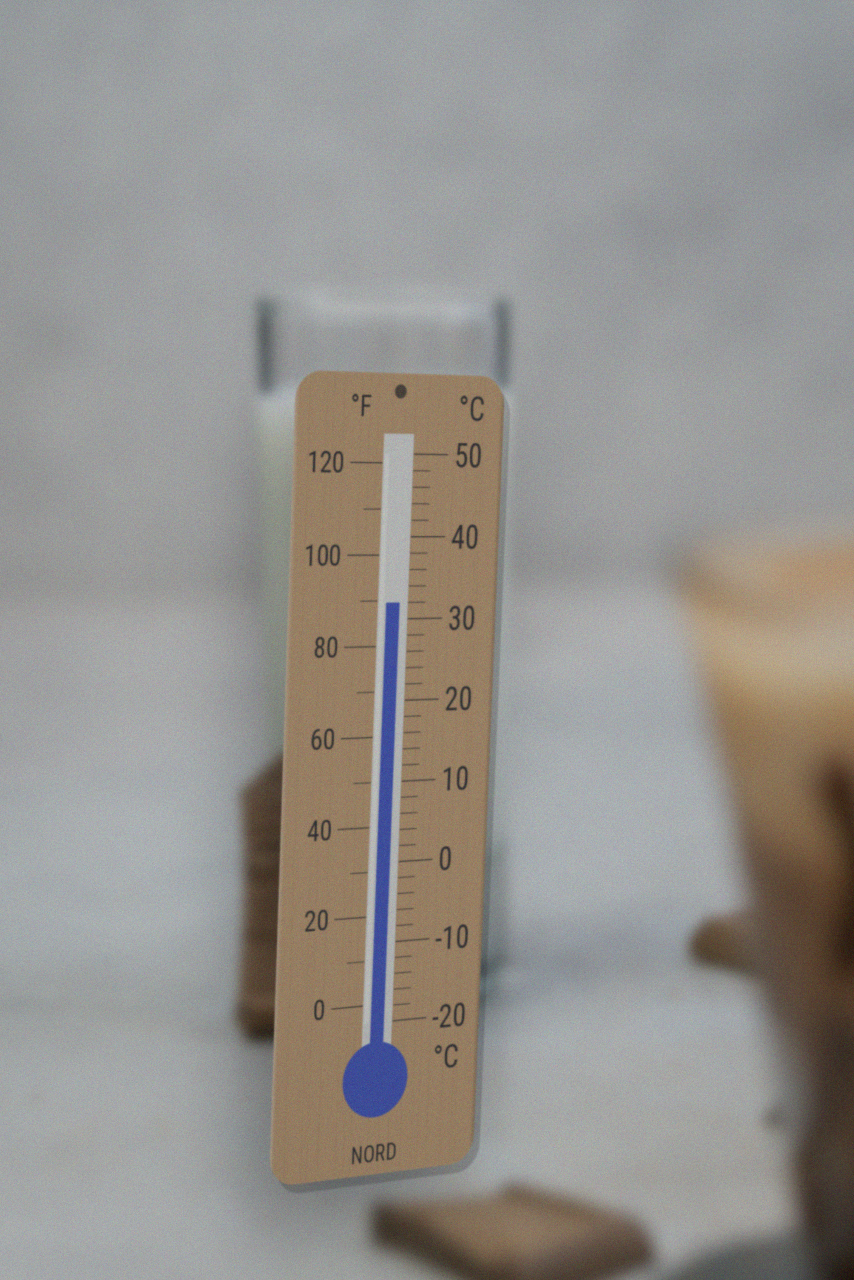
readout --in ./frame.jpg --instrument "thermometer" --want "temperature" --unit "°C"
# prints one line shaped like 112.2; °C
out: 32; °C
